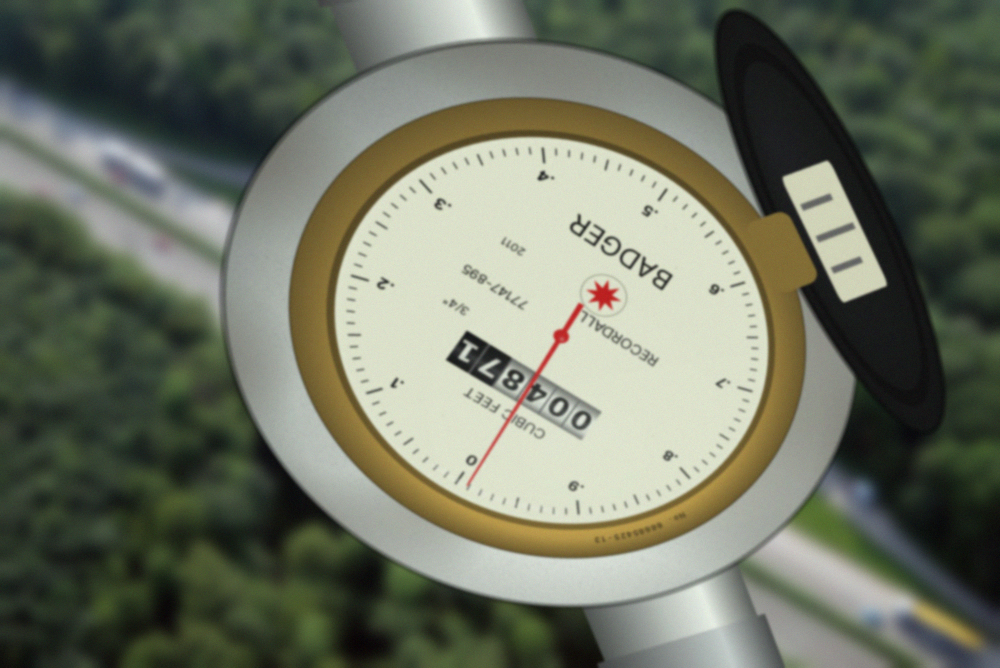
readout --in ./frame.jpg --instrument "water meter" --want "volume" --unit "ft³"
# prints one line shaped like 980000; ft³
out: 4870.99; ft³
